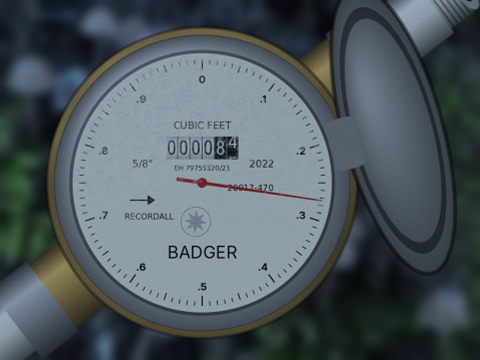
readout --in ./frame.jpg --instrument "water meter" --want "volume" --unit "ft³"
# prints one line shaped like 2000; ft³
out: 84.27; ft³
